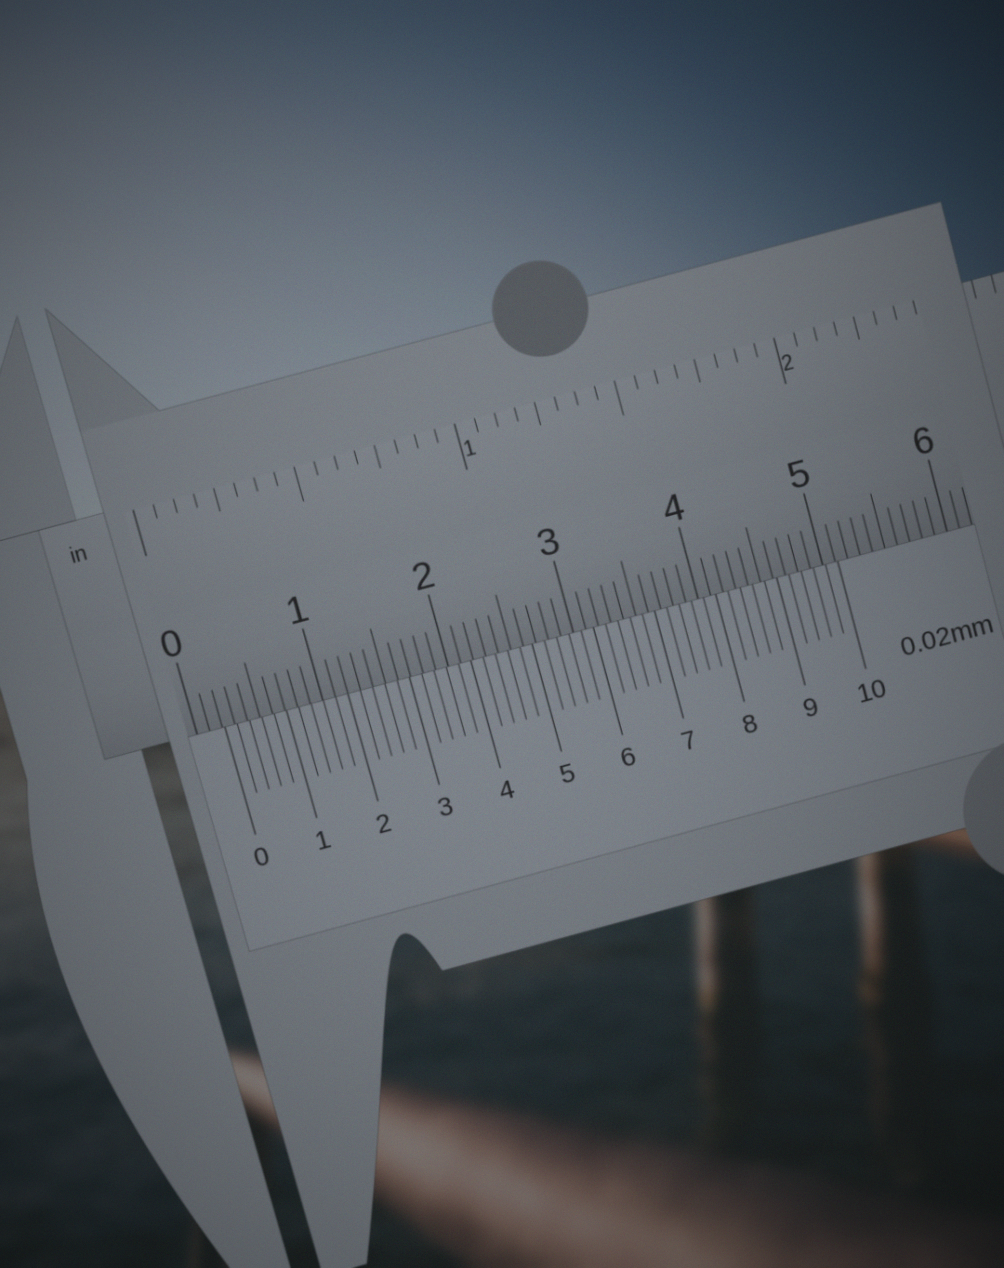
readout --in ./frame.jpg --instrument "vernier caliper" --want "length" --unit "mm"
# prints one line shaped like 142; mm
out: 2.2; mm
